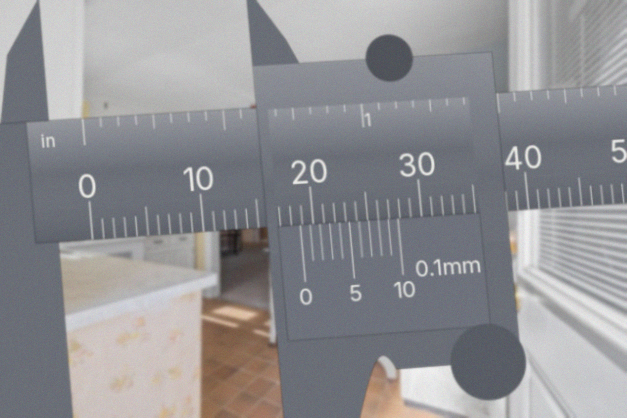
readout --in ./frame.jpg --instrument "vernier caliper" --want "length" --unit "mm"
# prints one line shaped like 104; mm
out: 18.8; mm
